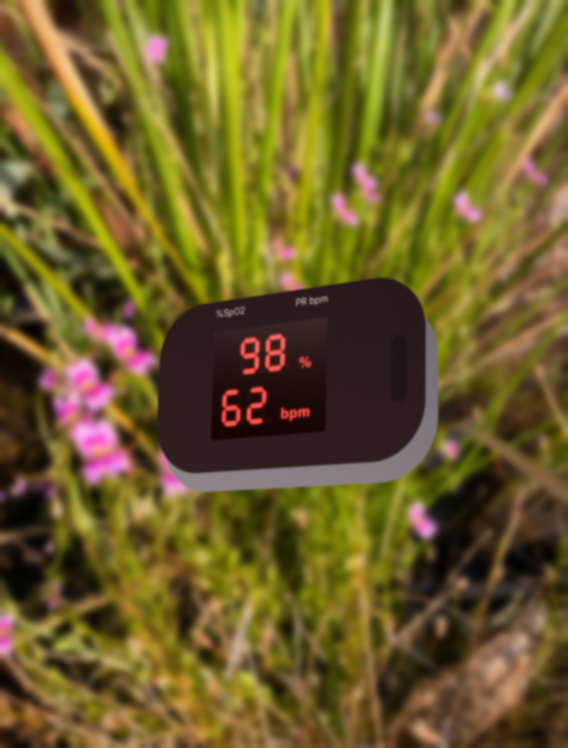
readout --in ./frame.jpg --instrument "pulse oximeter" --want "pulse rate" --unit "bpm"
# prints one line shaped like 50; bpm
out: 62; bpm
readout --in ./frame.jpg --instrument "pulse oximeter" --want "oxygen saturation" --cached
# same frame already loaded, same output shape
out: 98; %
